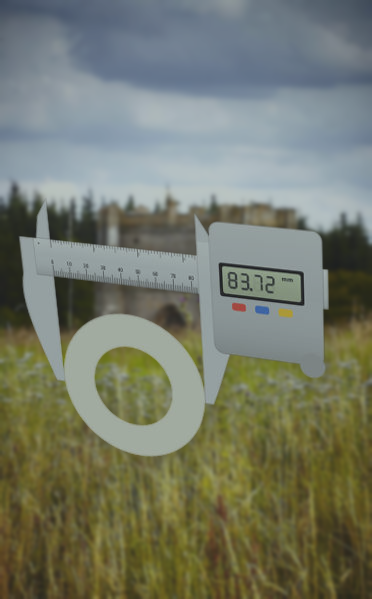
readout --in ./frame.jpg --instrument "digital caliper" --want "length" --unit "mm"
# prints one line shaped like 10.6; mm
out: 83.72; mm
